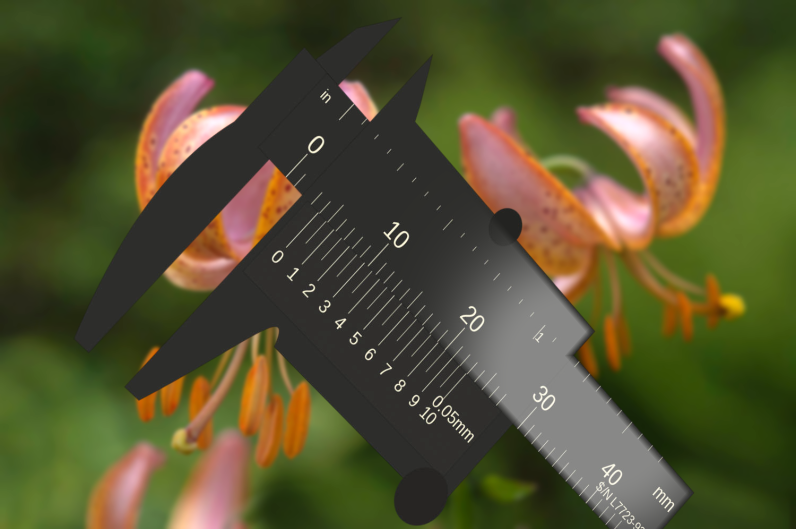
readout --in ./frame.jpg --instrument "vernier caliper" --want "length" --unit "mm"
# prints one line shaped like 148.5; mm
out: 3.9; mm
